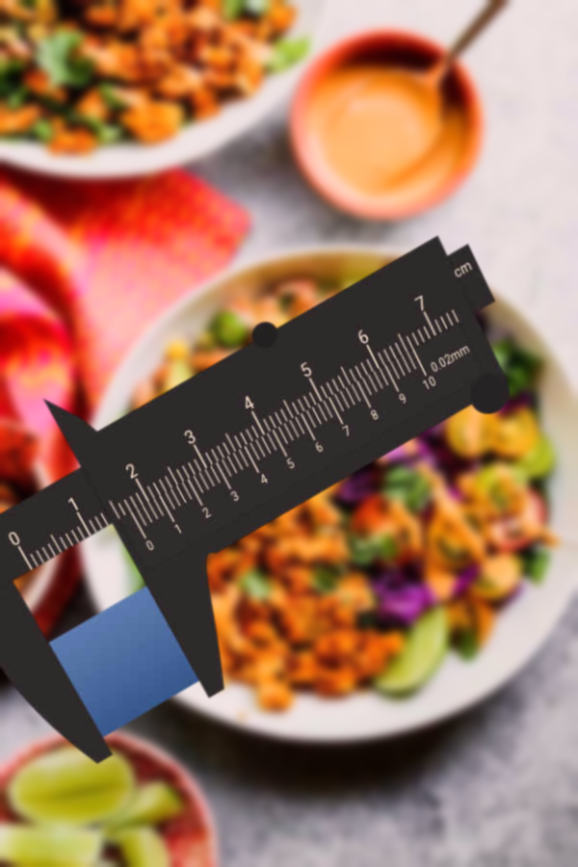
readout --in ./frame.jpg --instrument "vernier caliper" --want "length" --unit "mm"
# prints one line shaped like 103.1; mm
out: 17.0; mm
